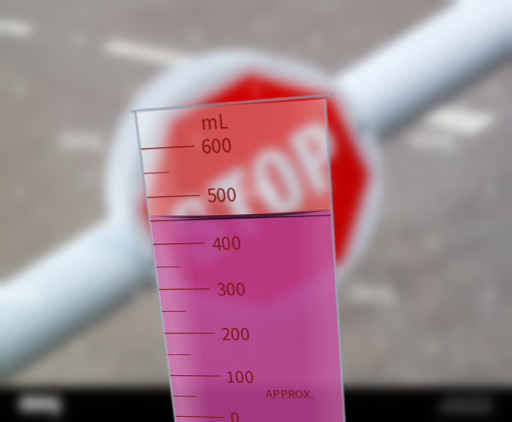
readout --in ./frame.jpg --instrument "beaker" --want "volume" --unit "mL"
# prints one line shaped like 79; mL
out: 450; mL
